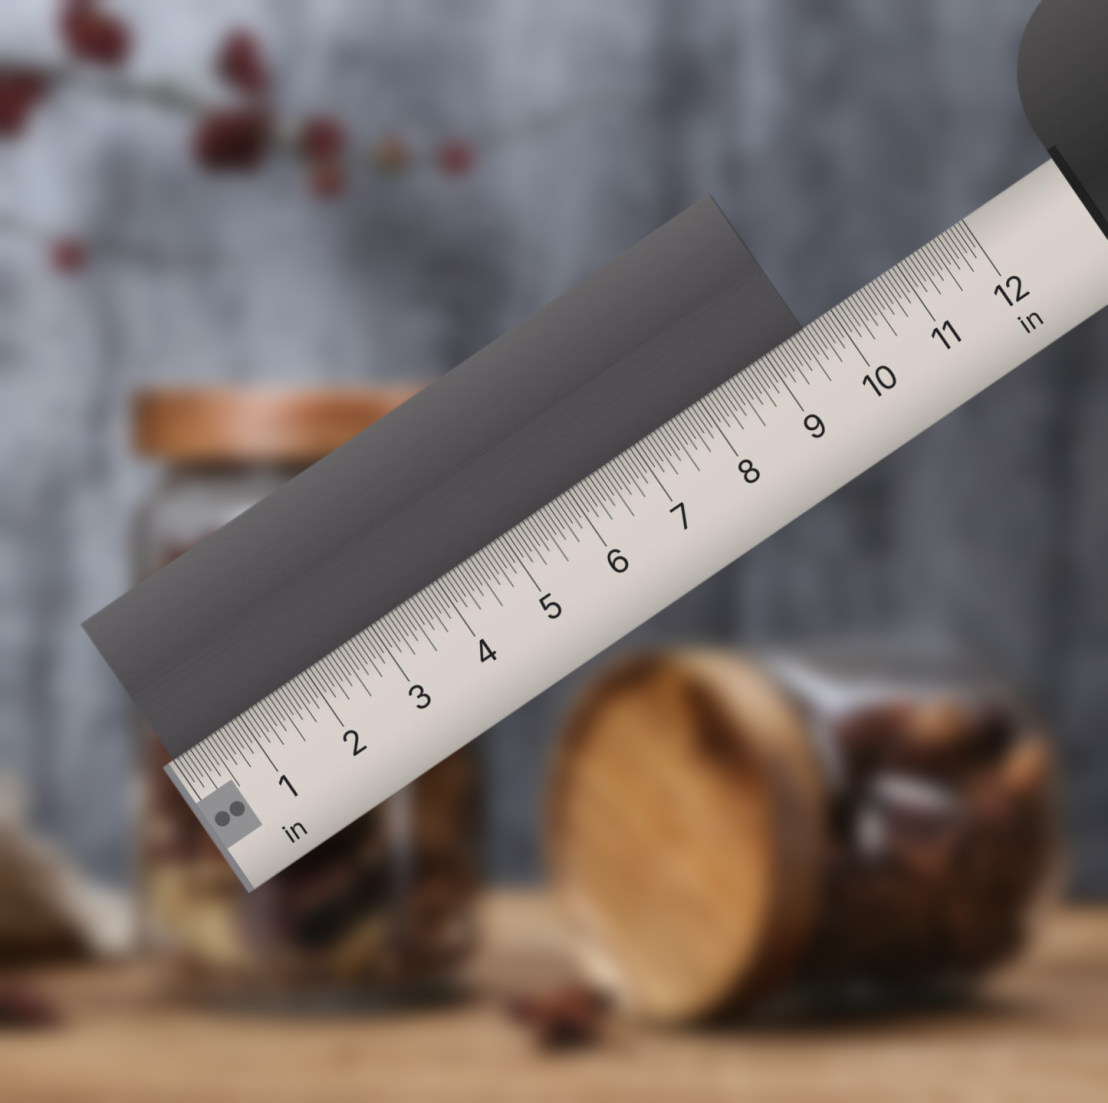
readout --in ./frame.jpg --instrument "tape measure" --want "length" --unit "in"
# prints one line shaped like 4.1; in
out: 9.5625; in
